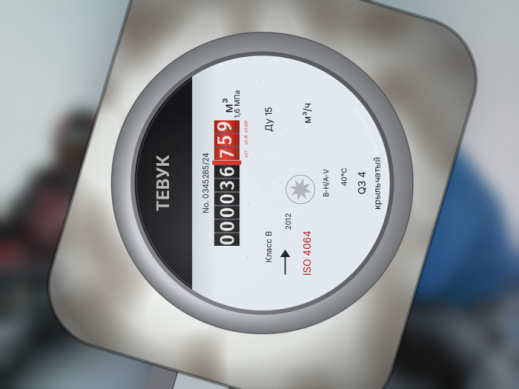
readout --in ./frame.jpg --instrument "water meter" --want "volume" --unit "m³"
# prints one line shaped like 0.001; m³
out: 36.759; m³
